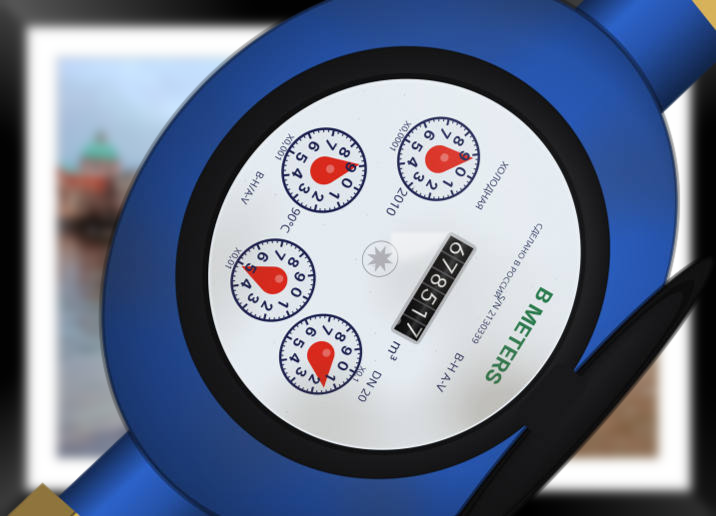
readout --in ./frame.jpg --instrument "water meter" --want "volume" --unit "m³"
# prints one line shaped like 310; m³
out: 678517.1489; m³
